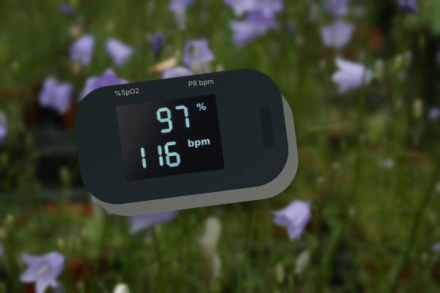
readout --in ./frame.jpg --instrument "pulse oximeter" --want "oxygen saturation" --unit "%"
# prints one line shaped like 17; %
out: 97; %
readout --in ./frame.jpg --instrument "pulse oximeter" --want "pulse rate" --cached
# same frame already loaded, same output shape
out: 116; bpm
